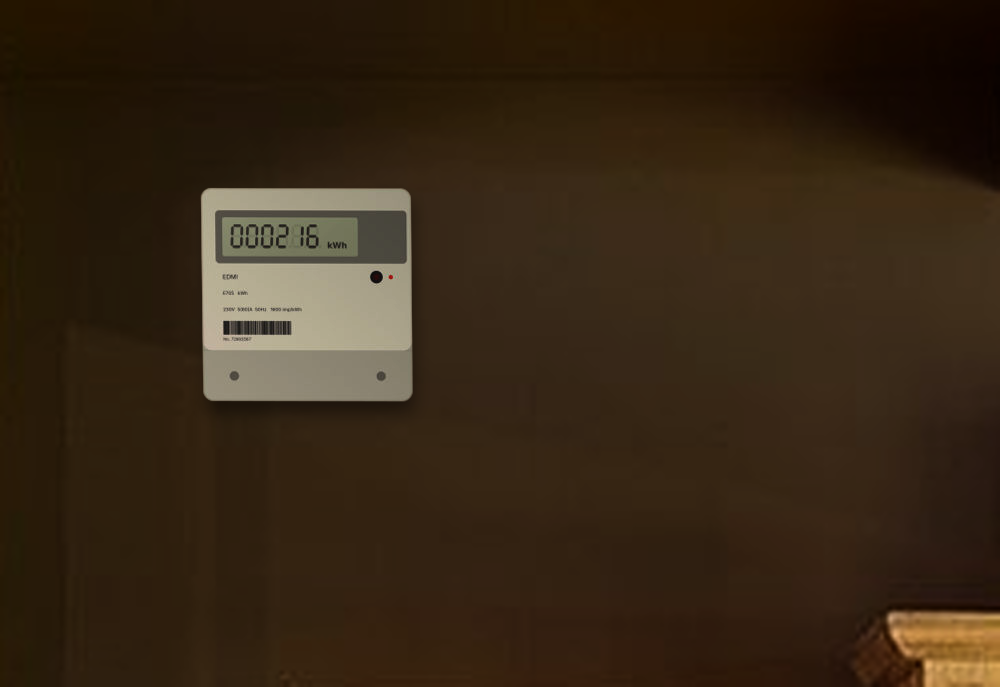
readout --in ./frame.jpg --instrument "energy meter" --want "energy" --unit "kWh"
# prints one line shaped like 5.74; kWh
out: 216; kWh
